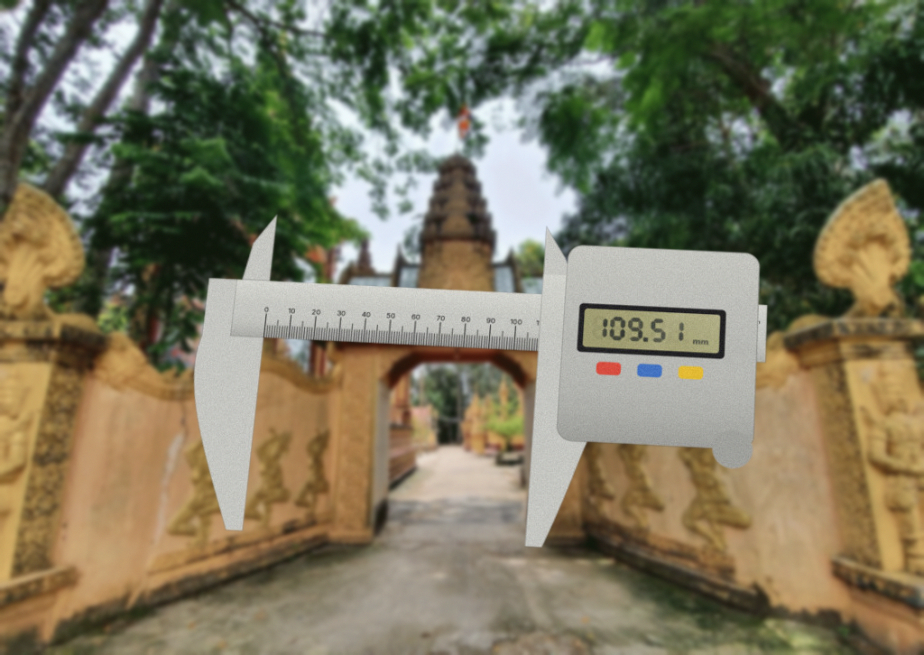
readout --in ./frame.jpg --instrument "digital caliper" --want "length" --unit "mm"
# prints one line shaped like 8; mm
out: 109.51; mm
